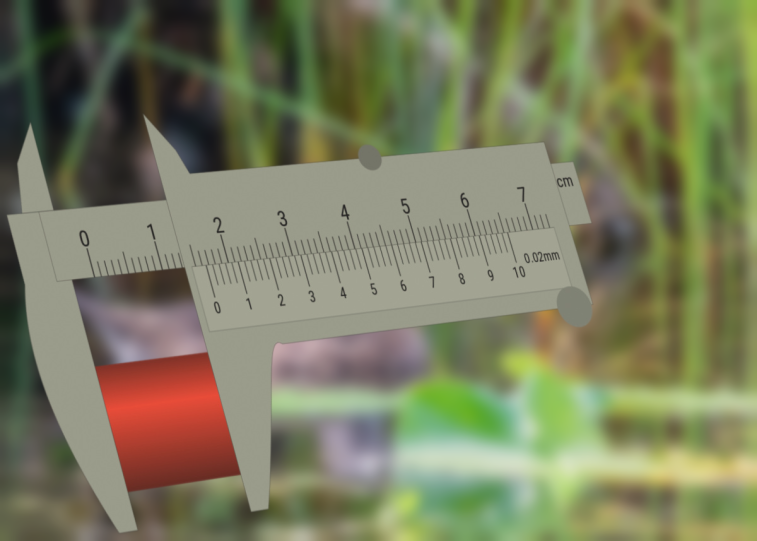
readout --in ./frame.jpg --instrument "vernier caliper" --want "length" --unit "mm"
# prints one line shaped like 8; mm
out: 16.6; mm
